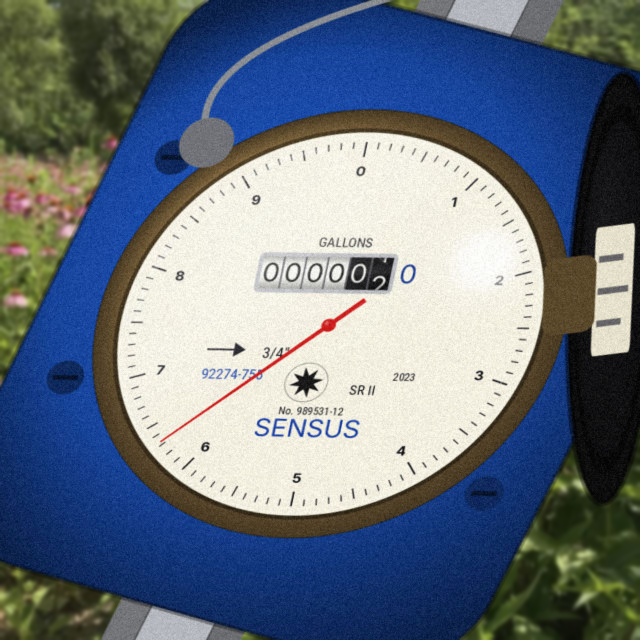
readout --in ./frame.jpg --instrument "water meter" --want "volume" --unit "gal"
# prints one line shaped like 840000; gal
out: 16.3; gal
